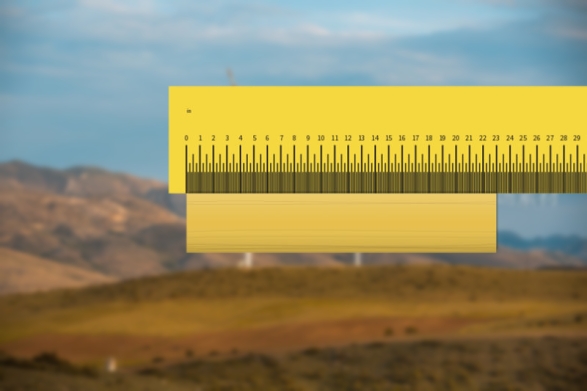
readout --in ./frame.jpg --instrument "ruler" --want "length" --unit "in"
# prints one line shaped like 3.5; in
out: 23; in
